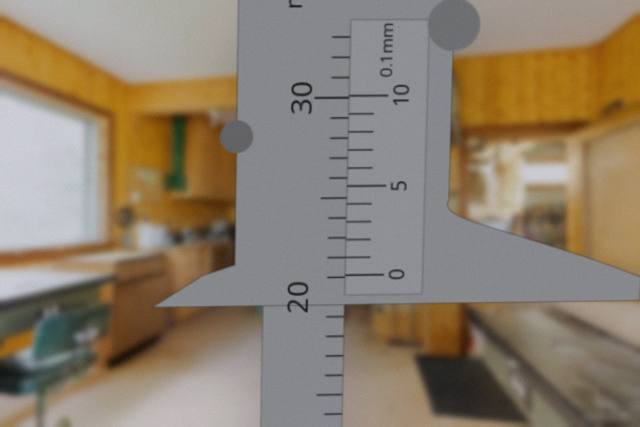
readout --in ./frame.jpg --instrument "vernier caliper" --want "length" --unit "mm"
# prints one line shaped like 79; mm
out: 21.1; mm
